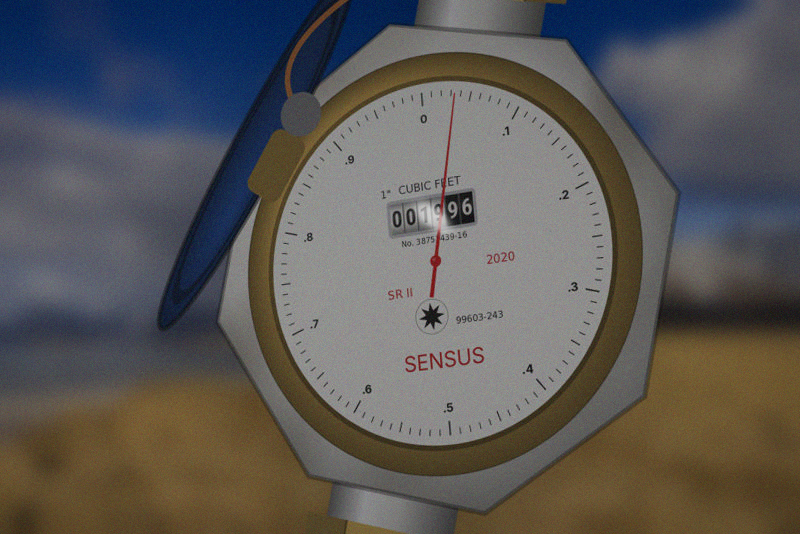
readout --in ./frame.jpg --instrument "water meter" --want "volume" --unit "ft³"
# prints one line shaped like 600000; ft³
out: 1996.03; ft³
